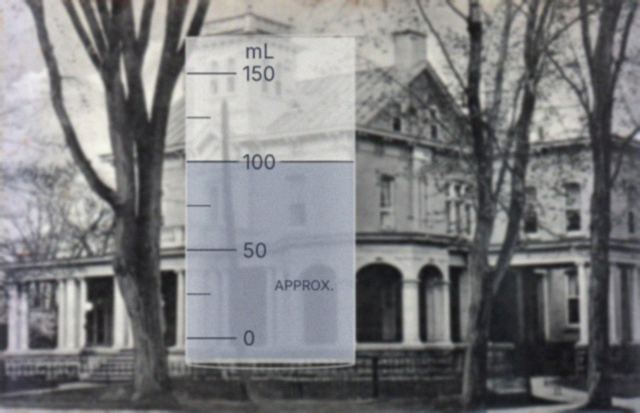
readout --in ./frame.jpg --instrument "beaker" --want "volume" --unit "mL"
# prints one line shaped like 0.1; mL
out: 100; mL
